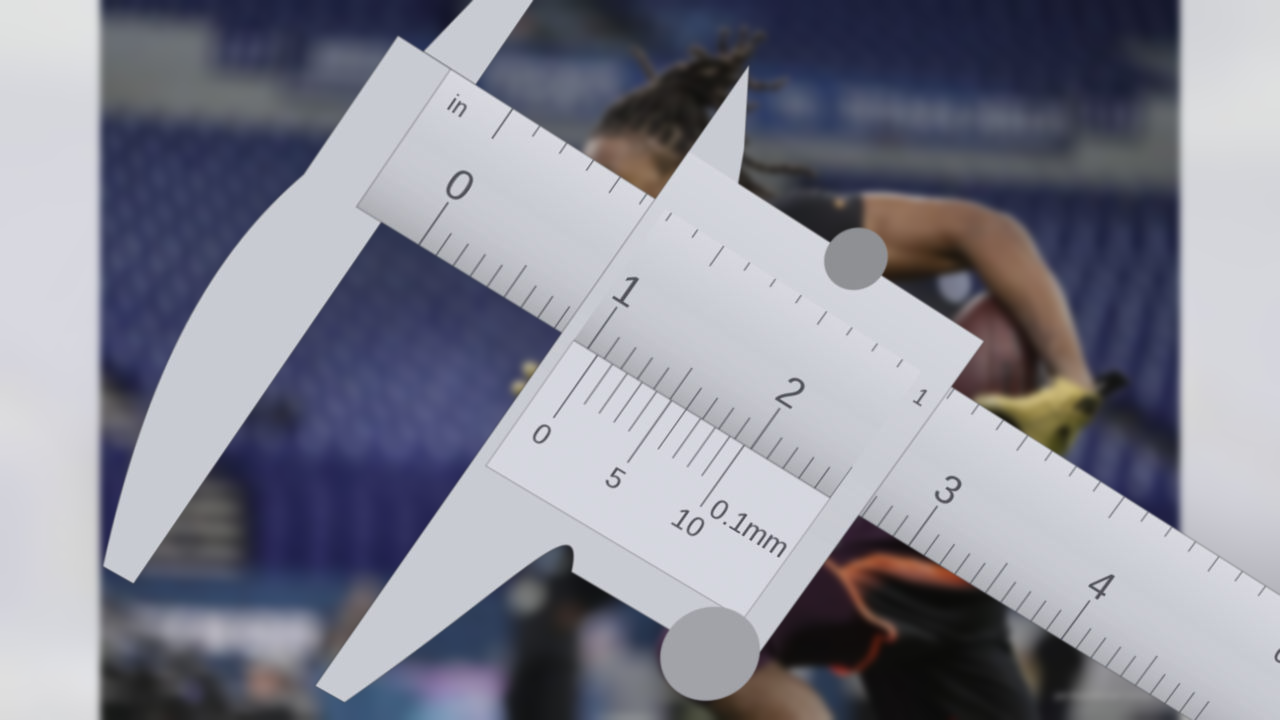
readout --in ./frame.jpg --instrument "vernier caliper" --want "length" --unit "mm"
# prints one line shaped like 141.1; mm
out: 10.6; mm
